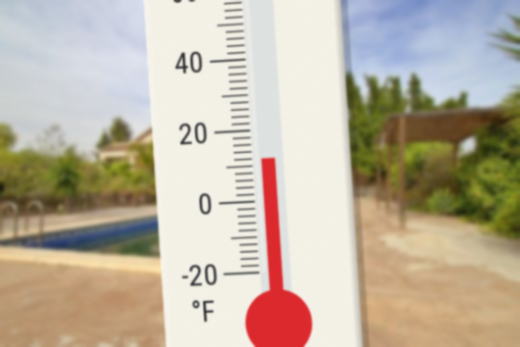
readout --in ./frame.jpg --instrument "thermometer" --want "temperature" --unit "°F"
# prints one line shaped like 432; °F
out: 12; °F
